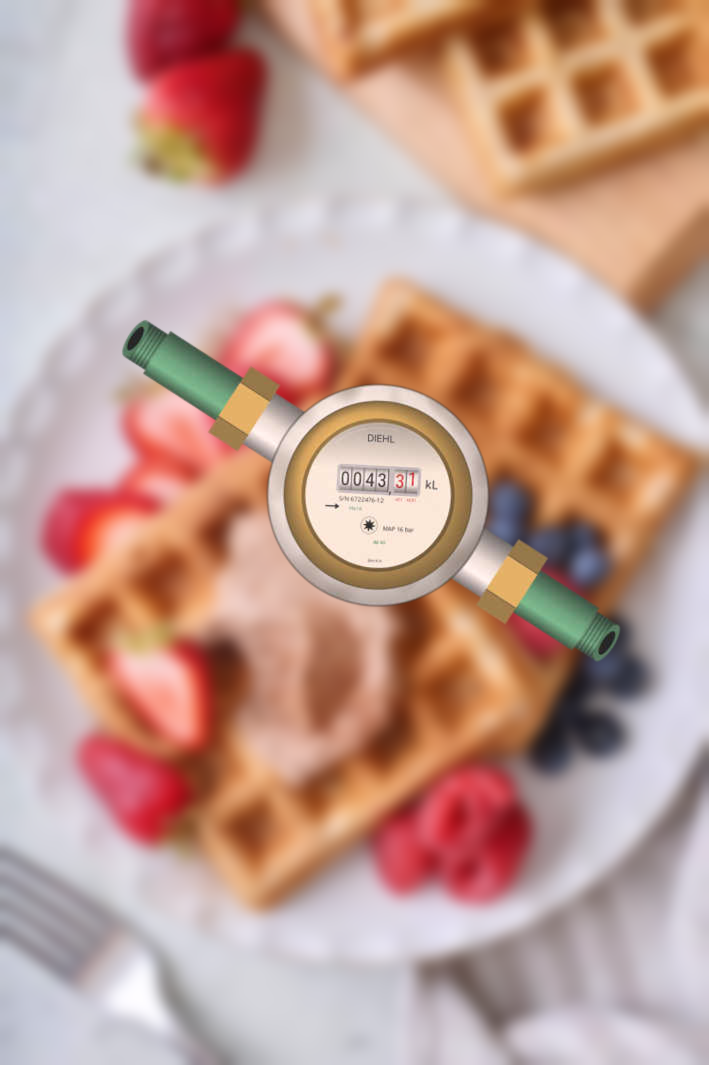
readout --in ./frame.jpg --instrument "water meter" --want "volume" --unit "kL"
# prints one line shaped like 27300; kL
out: 43.31; kL
